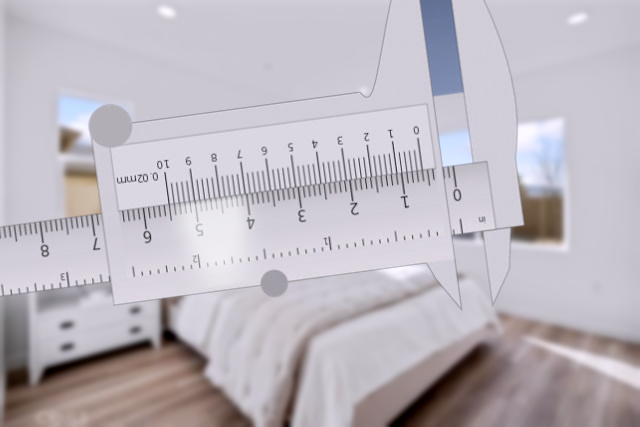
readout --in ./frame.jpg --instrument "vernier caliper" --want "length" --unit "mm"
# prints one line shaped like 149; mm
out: 6.0; mm
